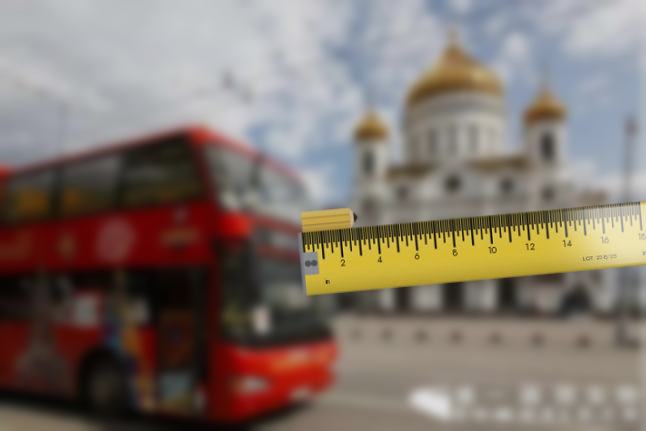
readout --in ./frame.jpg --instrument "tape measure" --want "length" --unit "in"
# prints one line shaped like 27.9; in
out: 3; in
